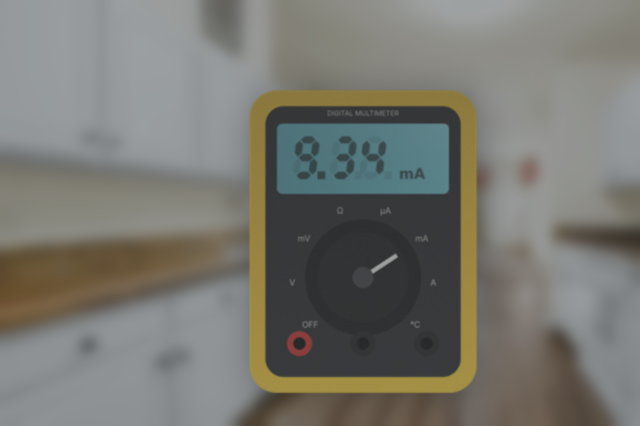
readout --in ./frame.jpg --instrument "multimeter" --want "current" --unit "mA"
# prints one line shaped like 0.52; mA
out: 9.34; mA
